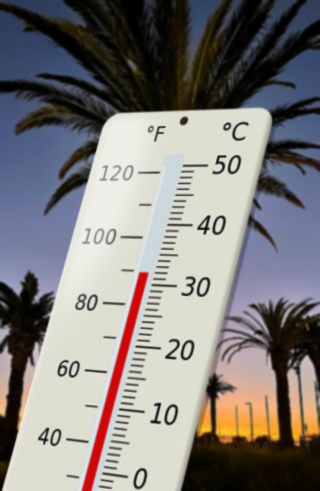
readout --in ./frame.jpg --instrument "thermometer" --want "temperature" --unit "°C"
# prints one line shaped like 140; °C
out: 32; °C
